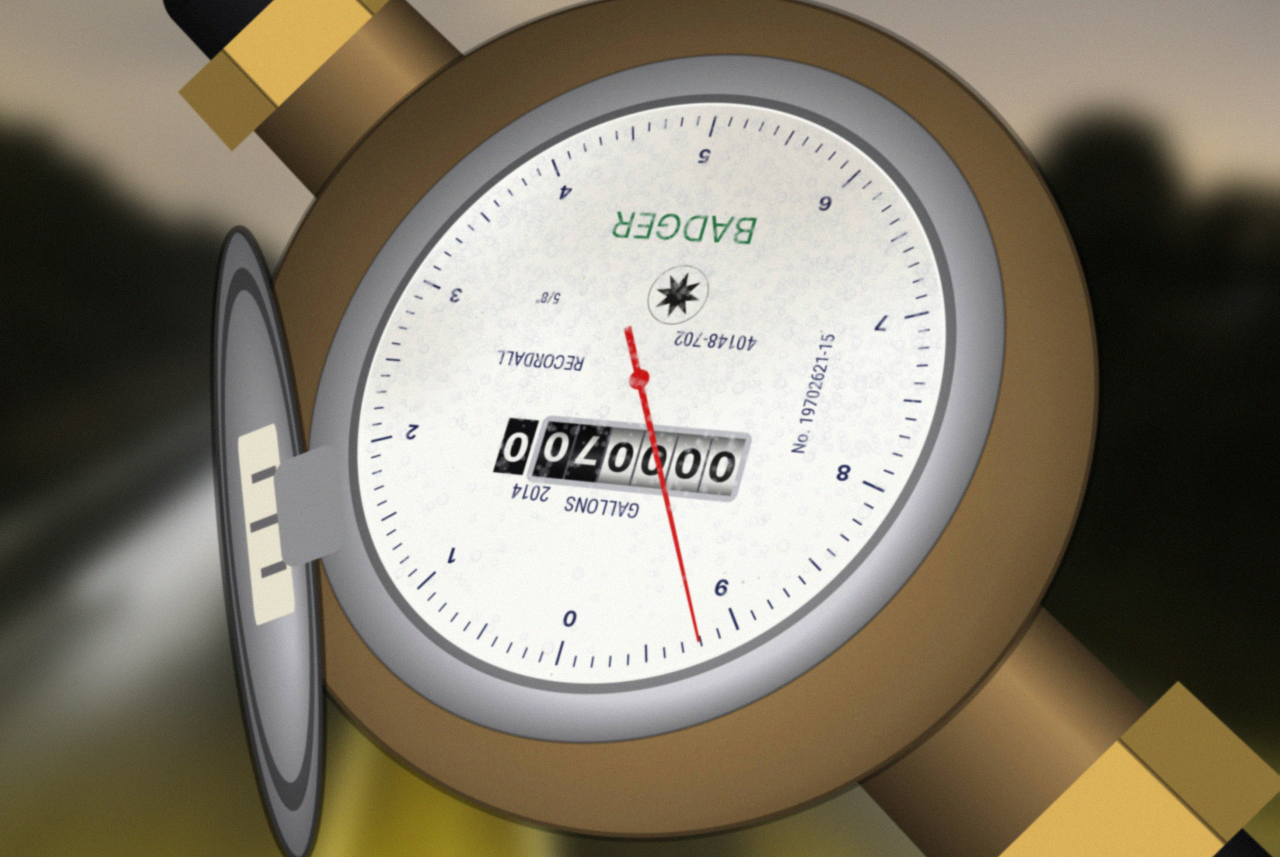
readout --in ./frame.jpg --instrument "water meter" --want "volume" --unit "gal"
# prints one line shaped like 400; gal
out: 699.2; gal
